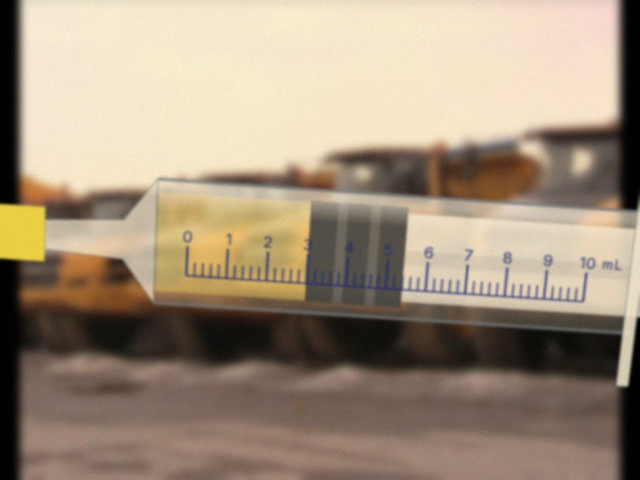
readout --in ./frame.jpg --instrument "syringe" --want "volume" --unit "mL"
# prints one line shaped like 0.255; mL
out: 3; mL
